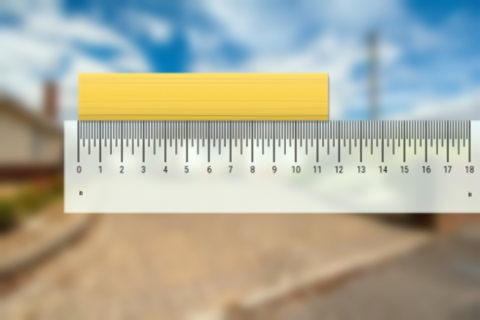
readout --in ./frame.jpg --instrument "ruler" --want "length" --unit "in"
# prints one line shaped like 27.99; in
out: 11.5; in
